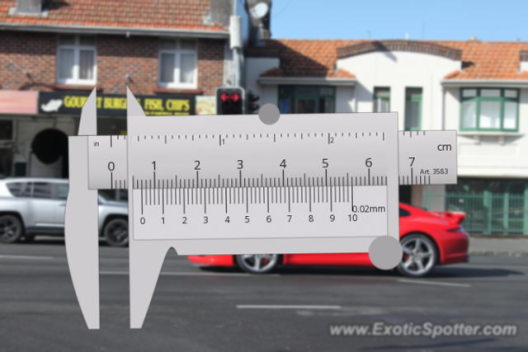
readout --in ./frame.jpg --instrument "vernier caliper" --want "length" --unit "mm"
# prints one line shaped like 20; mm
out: 7.0; mm
